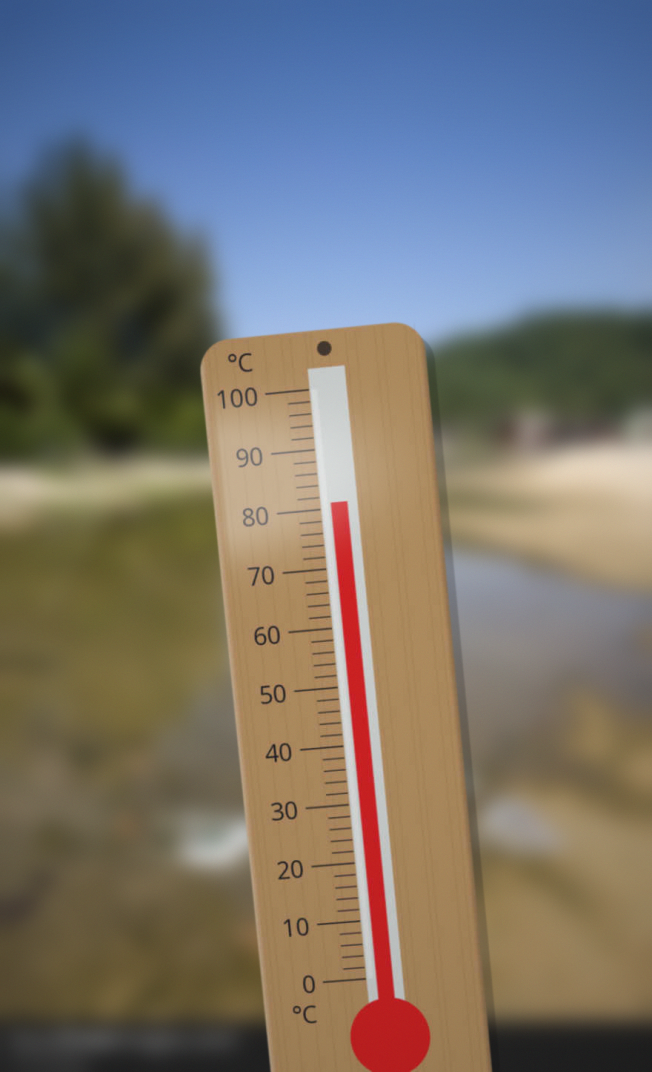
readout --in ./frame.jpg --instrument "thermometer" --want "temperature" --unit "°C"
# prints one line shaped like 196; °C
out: 81; °C
